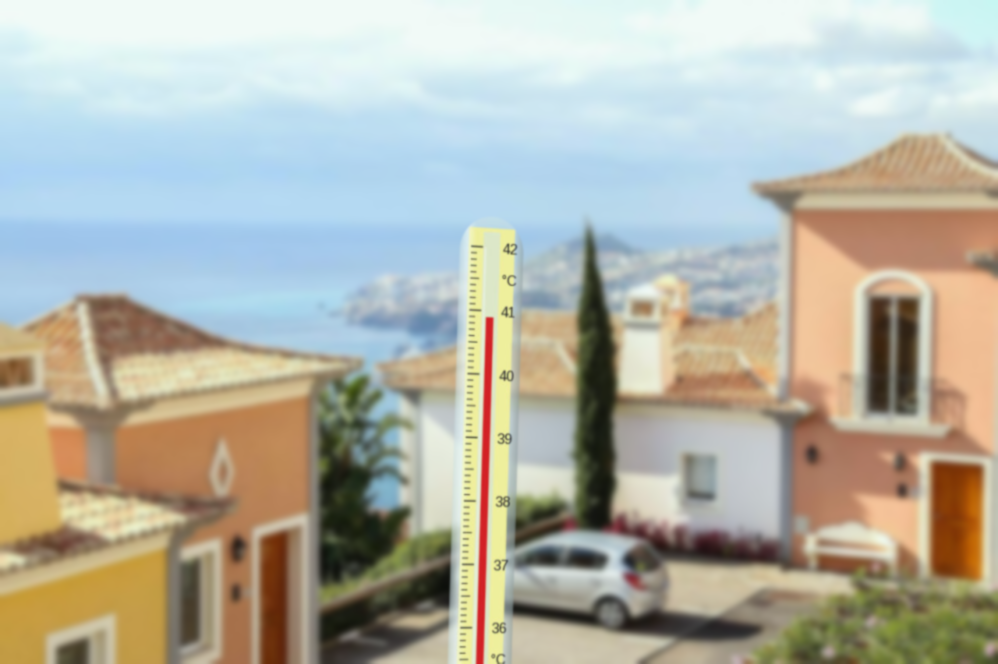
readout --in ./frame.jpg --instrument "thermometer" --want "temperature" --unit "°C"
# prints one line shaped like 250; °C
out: 40.9; °C
